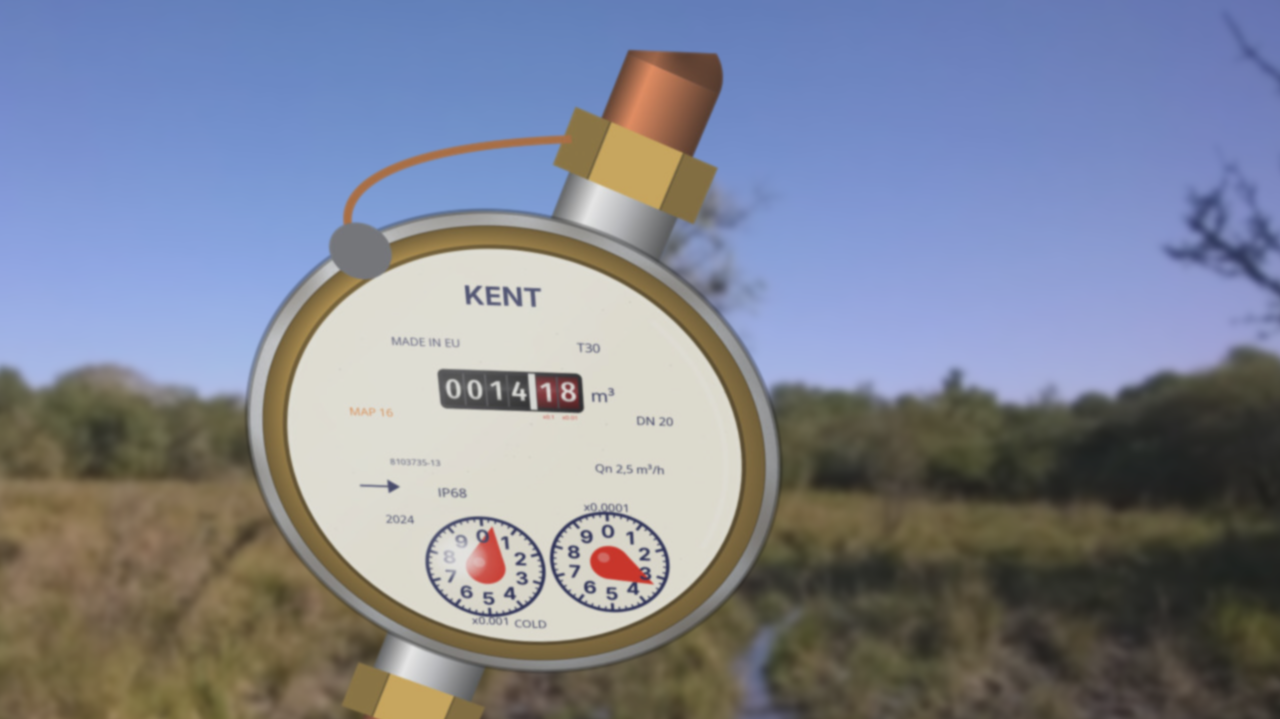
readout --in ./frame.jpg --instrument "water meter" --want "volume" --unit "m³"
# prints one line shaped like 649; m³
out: 14.1803; m³
